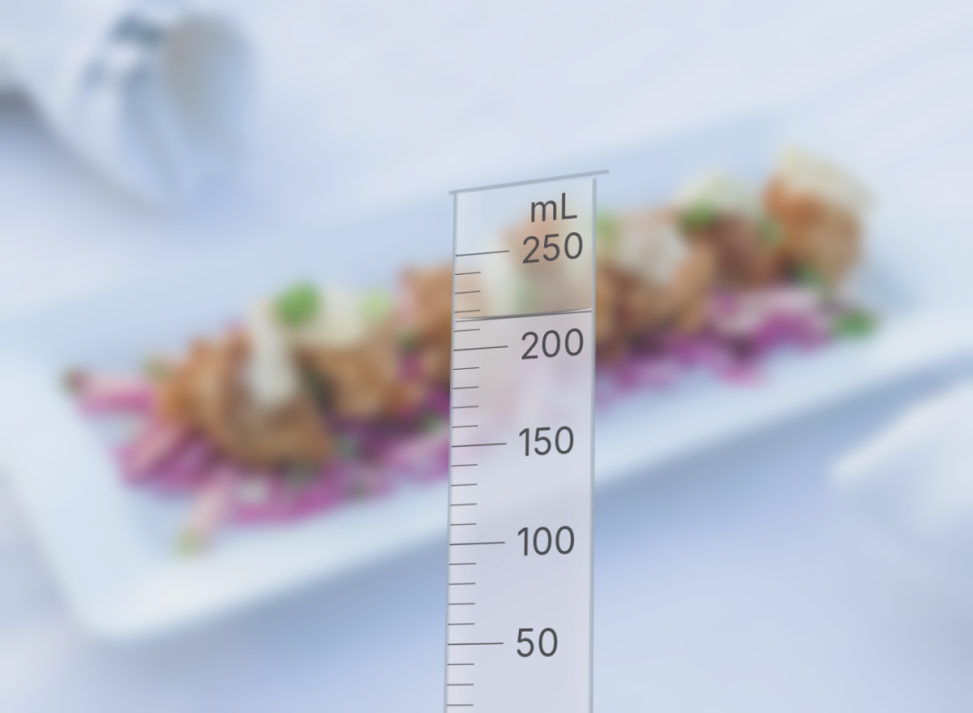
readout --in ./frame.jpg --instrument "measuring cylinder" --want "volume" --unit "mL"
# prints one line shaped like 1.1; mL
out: 215; mL
